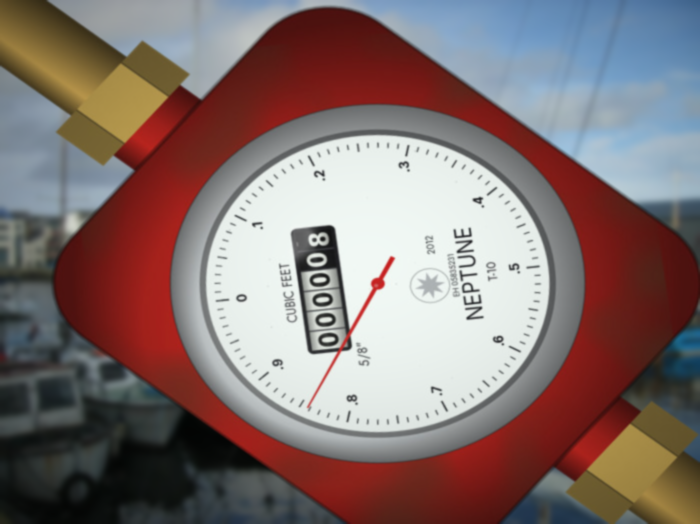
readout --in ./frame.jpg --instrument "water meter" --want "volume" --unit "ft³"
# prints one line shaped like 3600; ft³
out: 7.84; ft³
